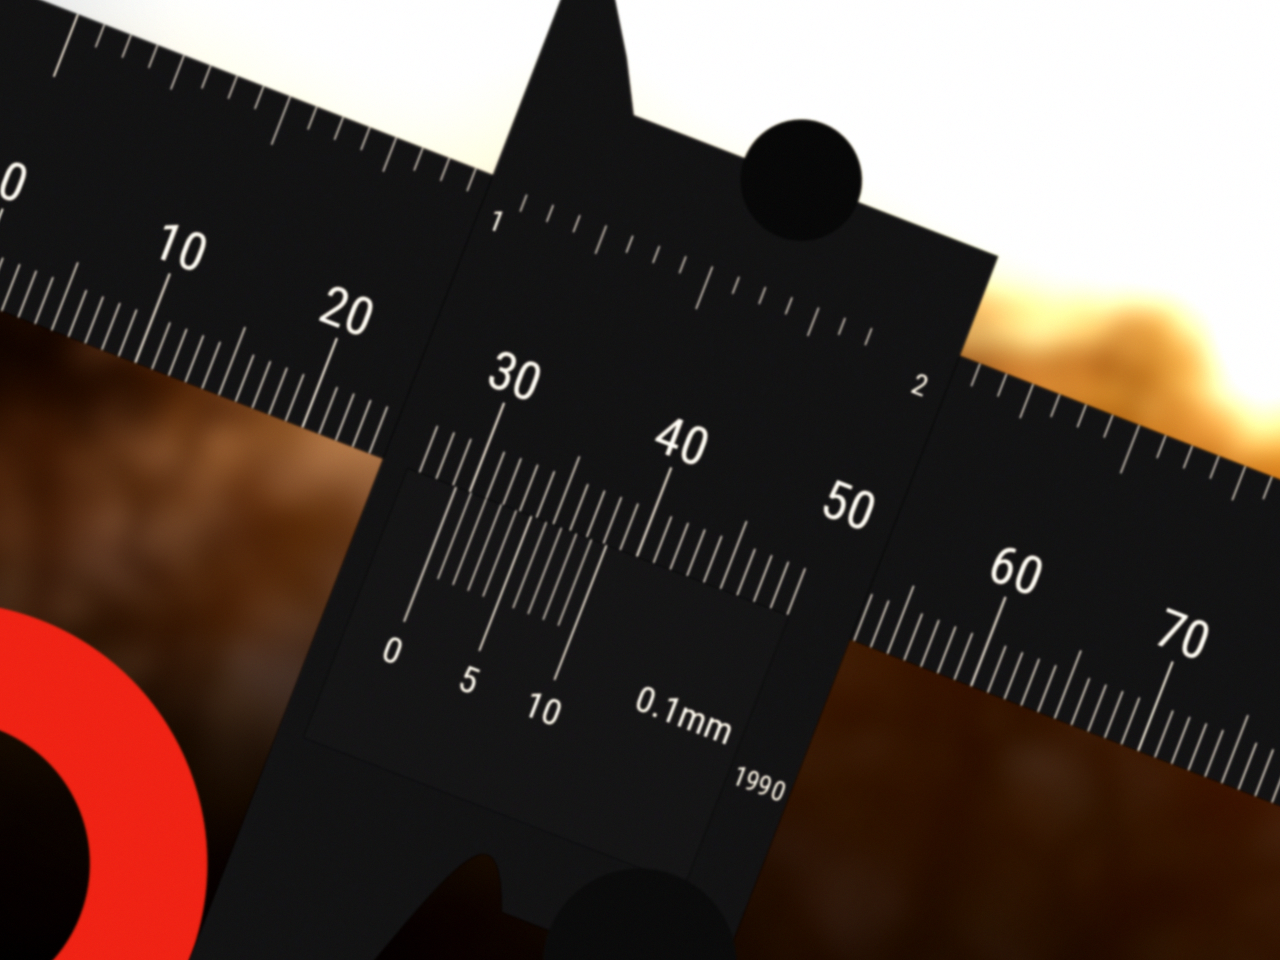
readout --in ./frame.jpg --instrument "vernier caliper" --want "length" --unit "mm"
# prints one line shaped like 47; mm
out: 29.2; mm
